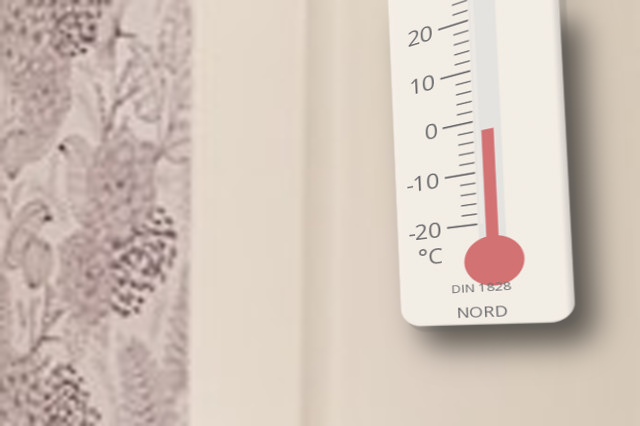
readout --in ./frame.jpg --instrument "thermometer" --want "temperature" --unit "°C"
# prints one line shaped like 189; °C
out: -2; °C
